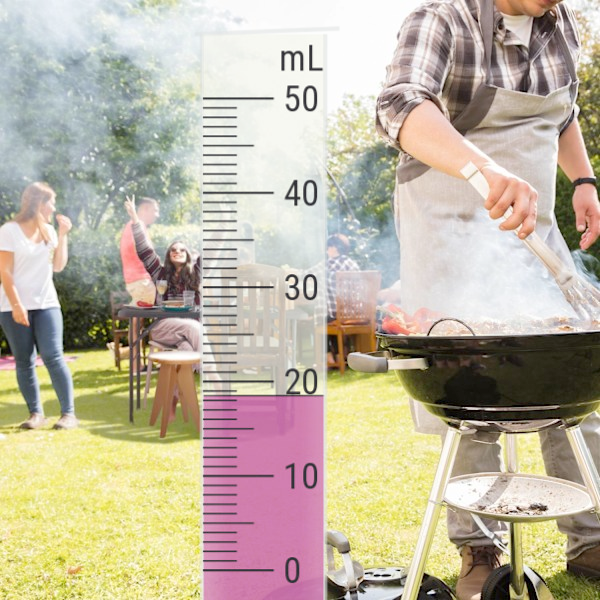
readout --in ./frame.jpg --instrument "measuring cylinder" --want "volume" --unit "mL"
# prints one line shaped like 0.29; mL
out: 18.5; mL
